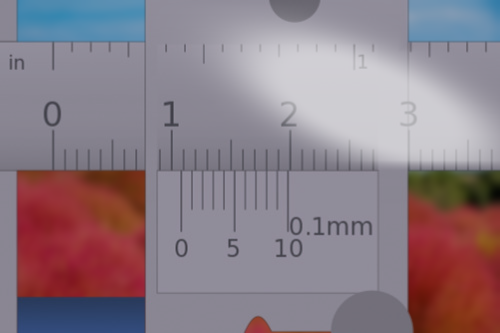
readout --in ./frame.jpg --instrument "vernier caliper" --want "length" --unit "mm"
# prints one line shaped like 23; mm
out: 10.8; mm
